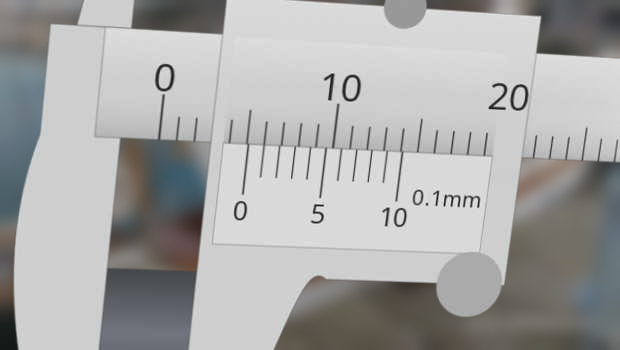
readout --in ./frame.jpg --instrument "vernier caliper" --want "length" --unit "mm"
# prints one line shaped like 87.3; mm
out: 5.1; mm
